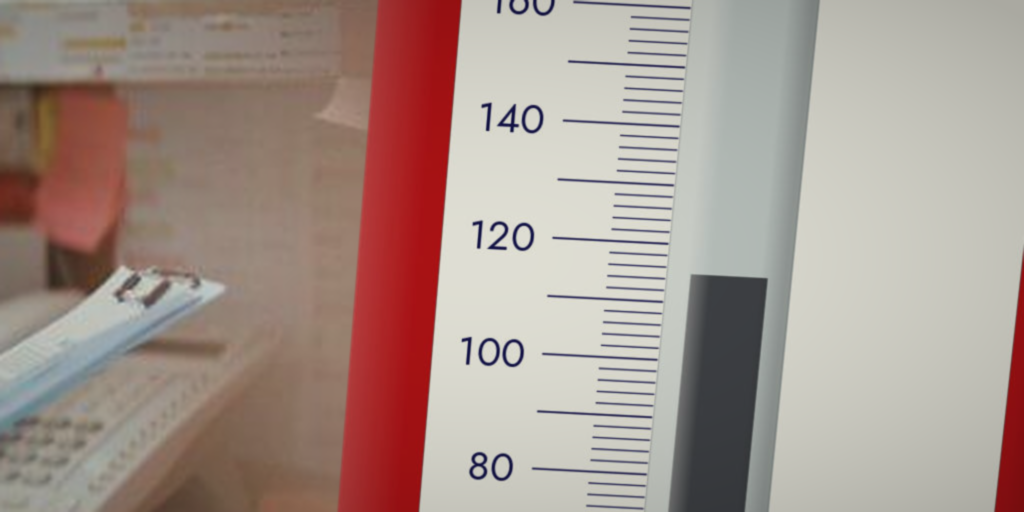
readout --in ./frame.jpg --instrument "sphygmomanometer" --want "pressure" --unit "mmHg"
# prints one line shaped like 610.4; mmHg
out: 115; mmHg
